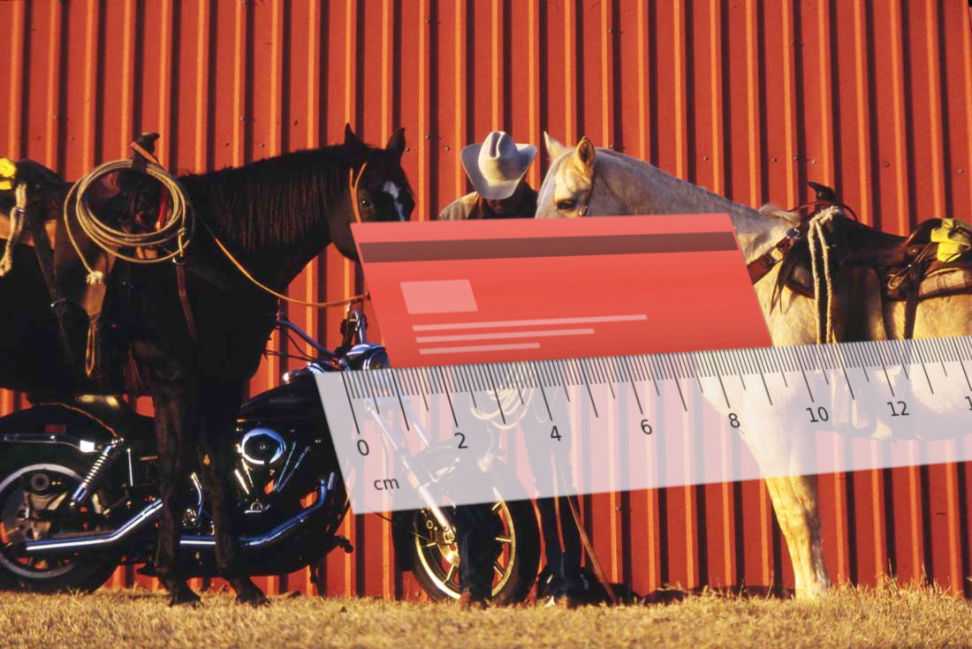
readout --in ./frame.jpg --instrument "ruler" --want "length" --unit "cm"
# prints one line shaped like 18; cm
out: 8.5; cm
